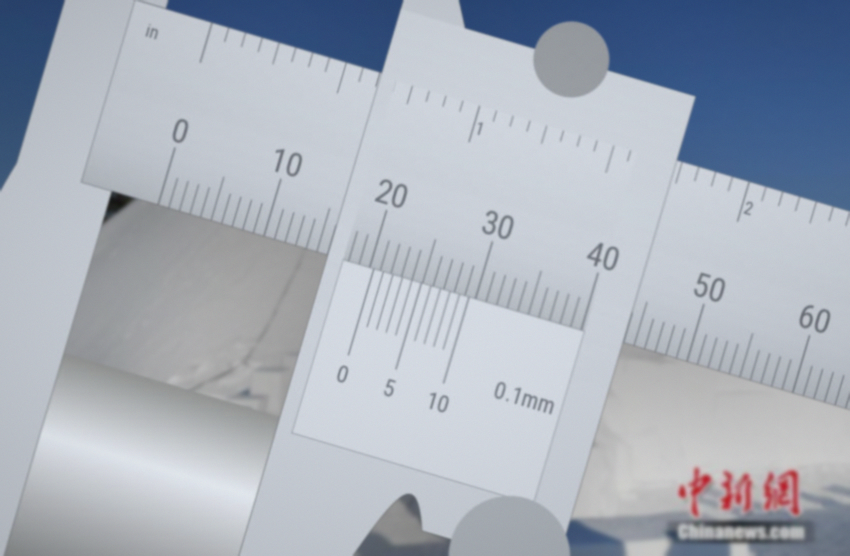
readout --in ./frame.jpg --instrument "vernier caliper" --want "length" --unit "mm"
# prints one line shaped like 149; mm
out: 20.4; mm
